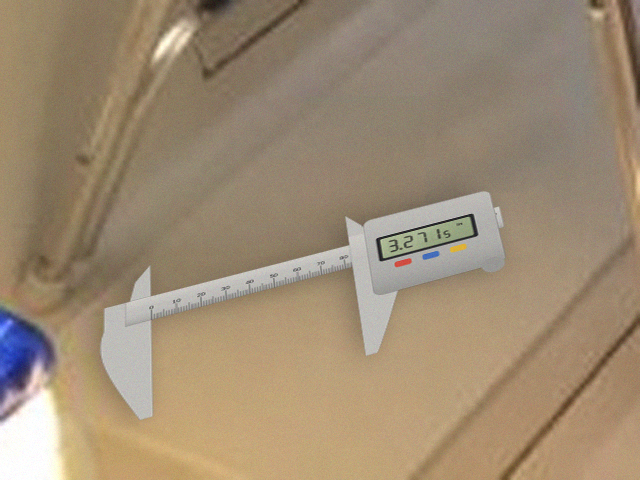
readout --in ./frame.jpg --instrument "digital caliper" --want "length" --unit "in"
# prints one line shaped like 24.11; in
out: 3.2715; in
